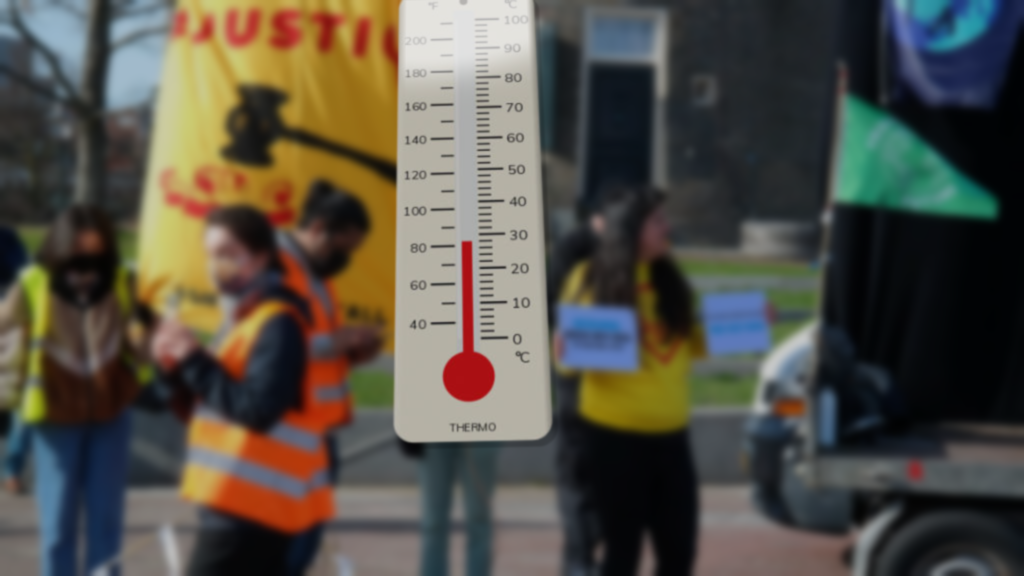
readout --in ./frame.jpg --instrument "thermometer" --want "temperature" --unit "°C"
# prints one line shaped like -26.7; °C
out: 28; °C
